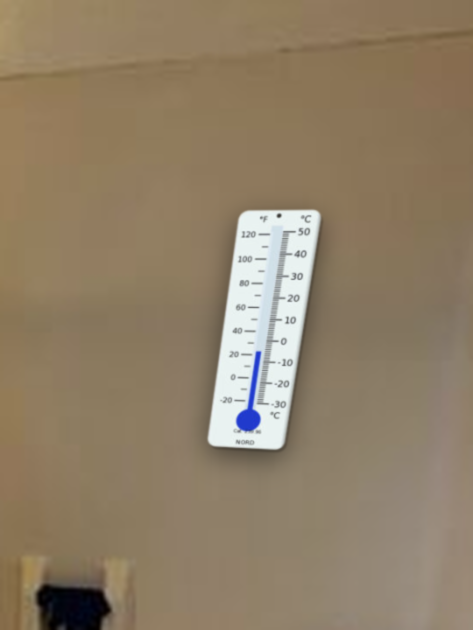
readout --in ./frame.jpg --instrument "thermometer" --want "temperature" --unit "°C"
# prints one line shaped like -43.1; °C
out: -5; °C
